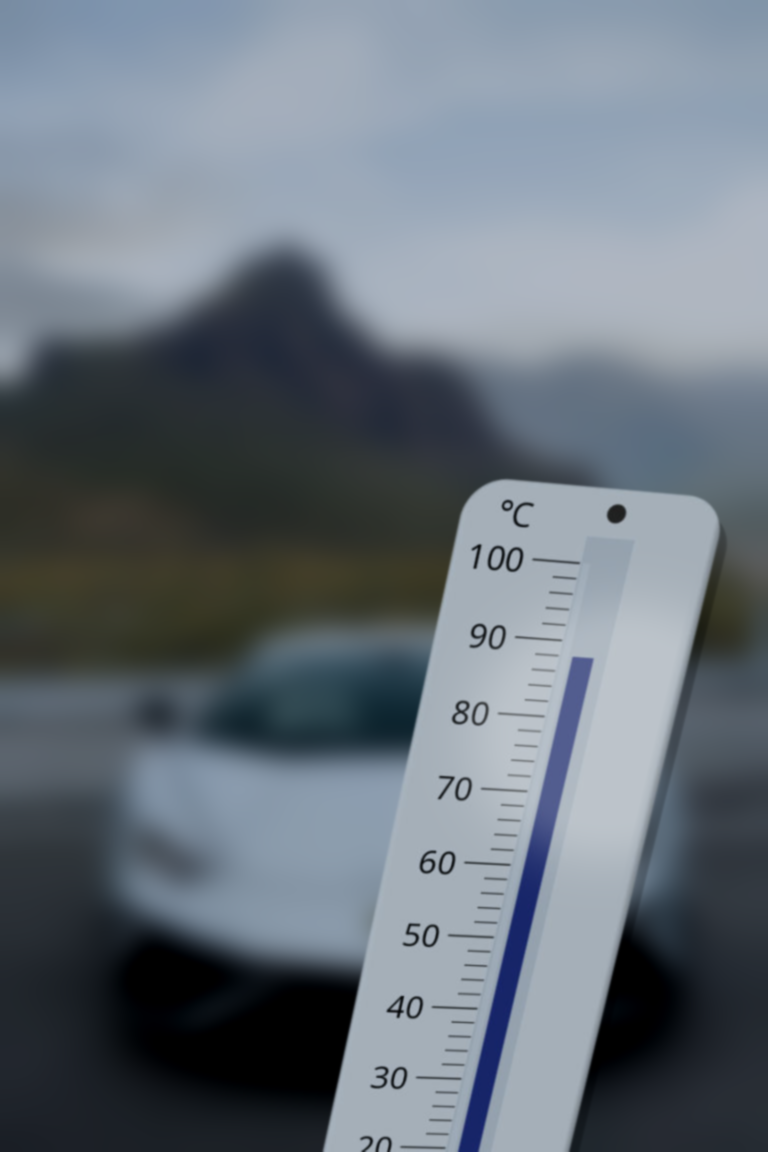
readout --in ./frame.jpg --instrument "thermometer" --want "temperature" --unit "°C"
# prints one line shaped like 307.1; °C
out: 88; °C
